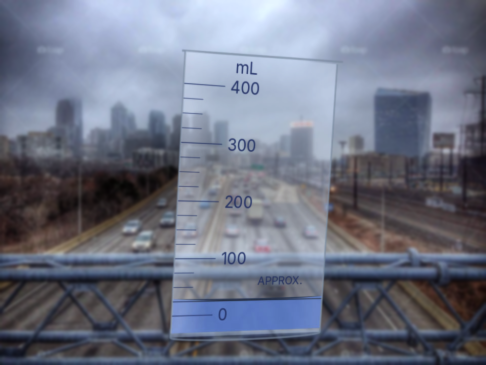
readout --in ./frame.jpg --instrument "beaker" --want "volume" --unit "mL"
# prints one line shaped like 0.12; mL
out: 25; mL
